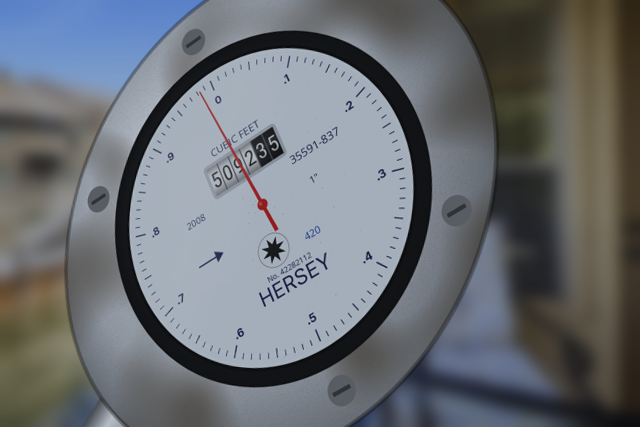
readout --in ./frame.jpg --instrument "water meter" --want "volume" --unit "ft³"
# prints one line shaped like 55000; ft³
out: 509234.98; ft³
